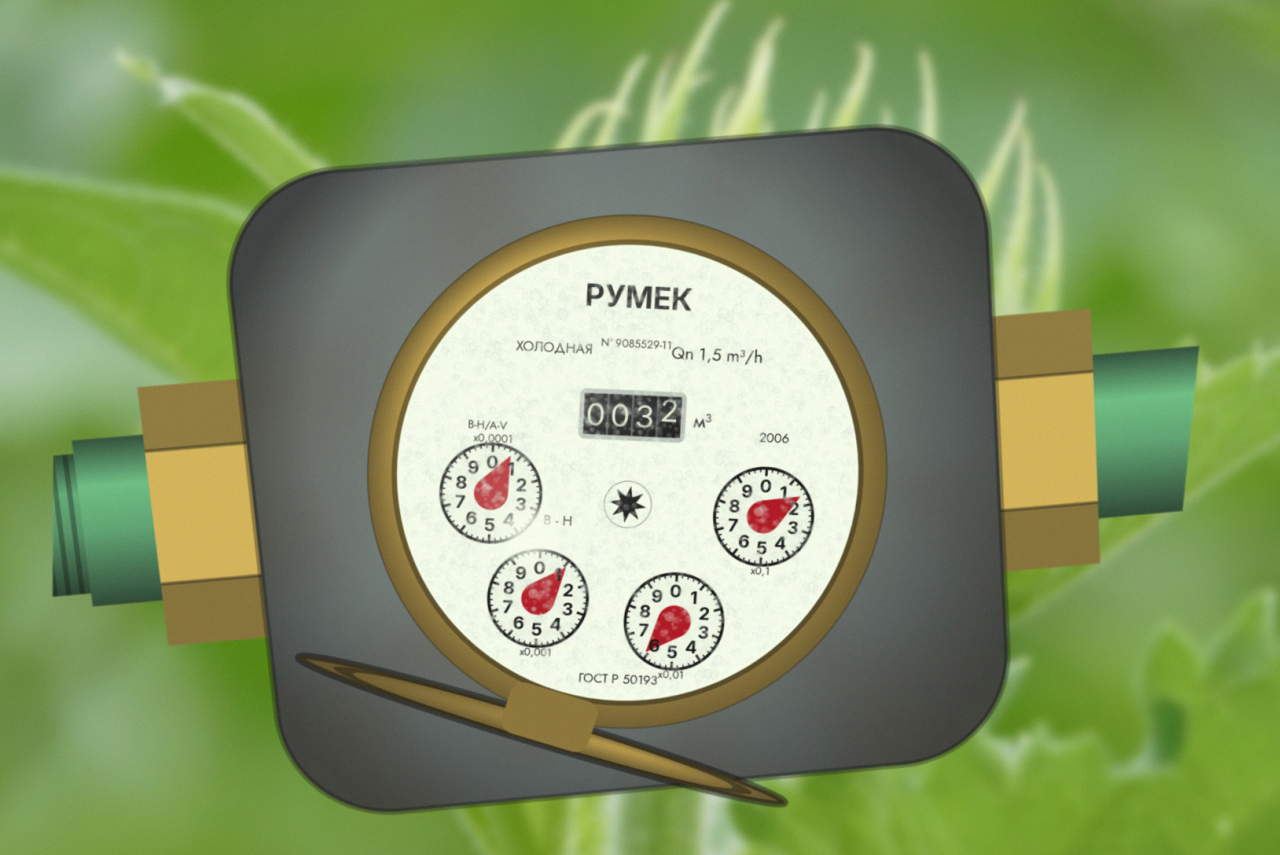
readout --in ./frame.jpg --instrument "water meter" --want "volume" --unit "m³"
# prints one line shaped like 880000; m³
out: 32.1610; m³
